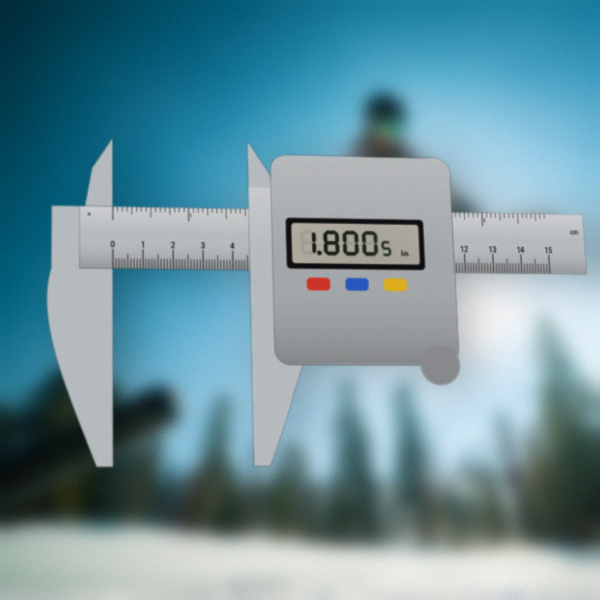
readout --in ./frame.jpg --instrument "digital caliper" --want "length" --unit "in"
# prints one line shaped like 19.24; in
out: 1.8005; in
